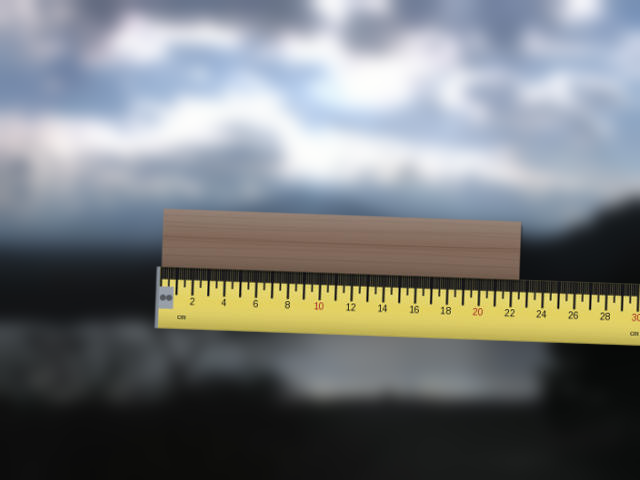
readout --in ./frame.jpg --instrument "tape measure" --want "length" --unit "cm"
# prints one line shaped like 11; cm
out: 22.5; cm
